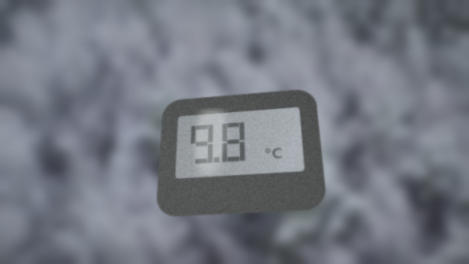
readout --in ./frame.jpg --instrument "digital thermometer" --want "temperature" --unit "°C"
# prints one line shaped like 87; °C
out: 9.8; °C
